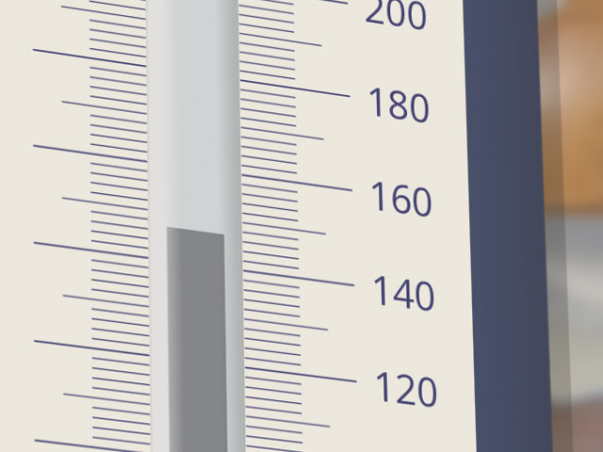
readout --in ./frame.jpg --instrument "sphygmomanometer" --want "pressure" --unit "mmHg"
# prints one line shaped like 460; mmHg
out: 147; mmHg
